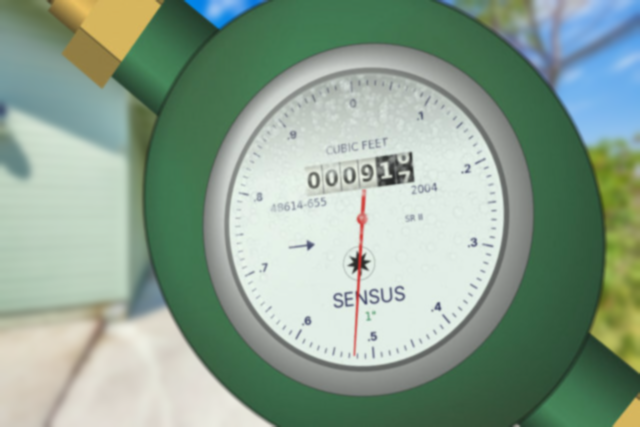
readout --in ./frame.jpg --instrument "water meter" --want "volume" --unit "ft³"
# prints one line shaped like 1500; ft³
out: 916.52; ft³
